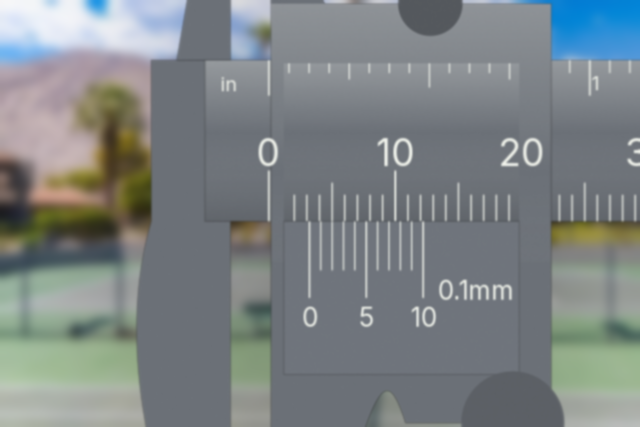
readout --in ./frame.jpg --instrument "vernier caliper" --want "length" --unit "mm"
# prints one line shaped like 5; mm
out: 3.2; mm
